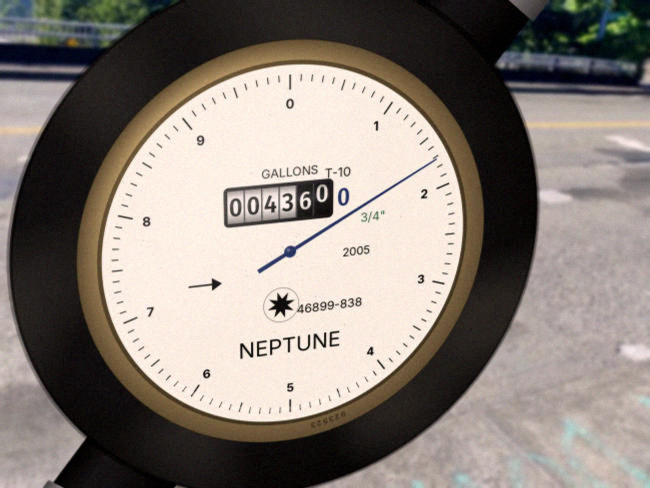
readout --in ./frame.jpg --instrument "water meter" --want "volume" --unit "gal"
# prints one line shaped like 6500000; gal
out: 43601.7; gal
